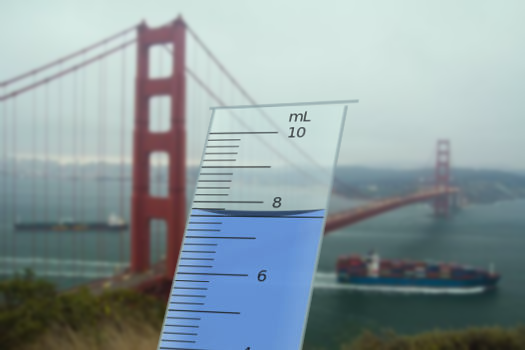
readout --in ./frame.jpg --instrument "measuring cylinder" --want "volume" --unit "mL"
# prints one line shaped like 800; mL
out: 7.6; mL
